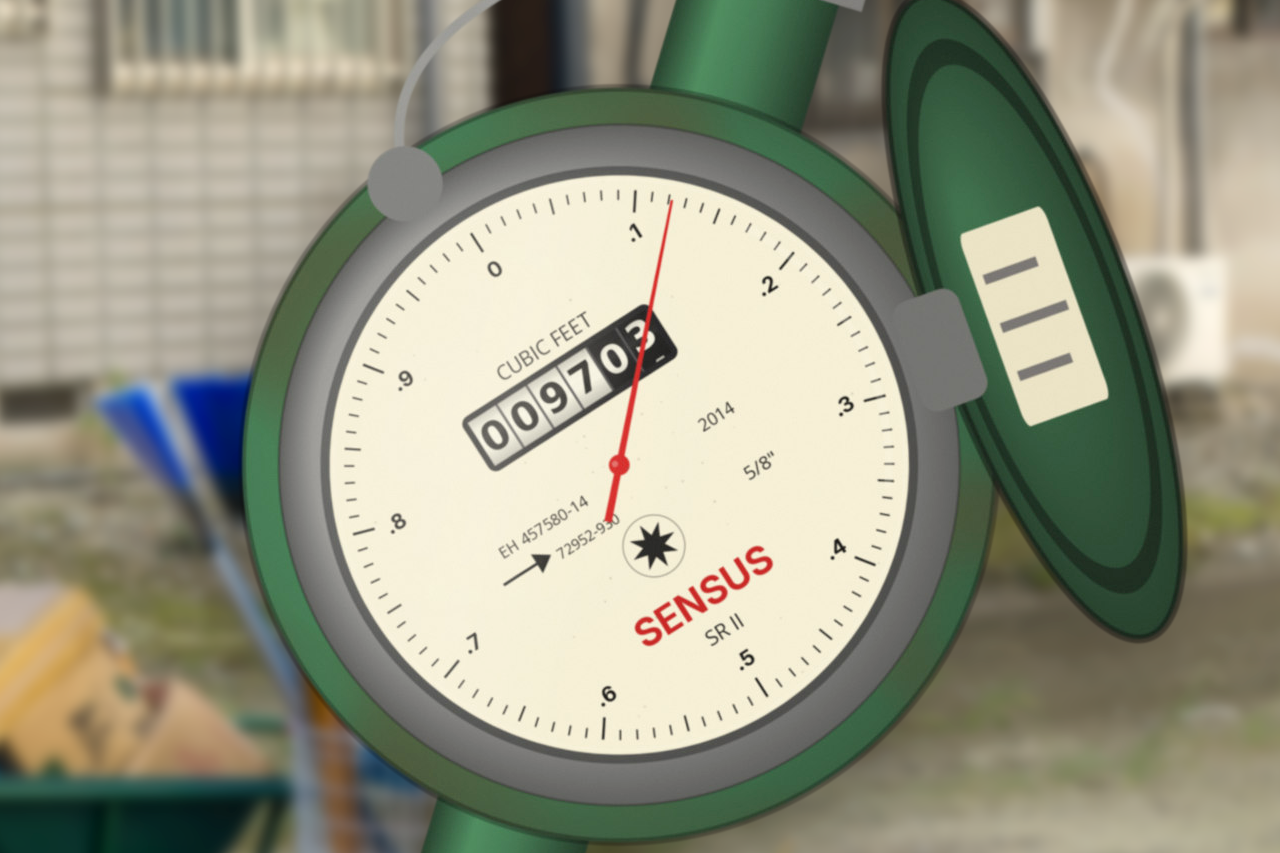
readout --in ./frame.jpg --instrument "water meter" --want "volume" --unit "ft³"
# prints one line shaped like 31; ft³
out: 9703.12; ft³
